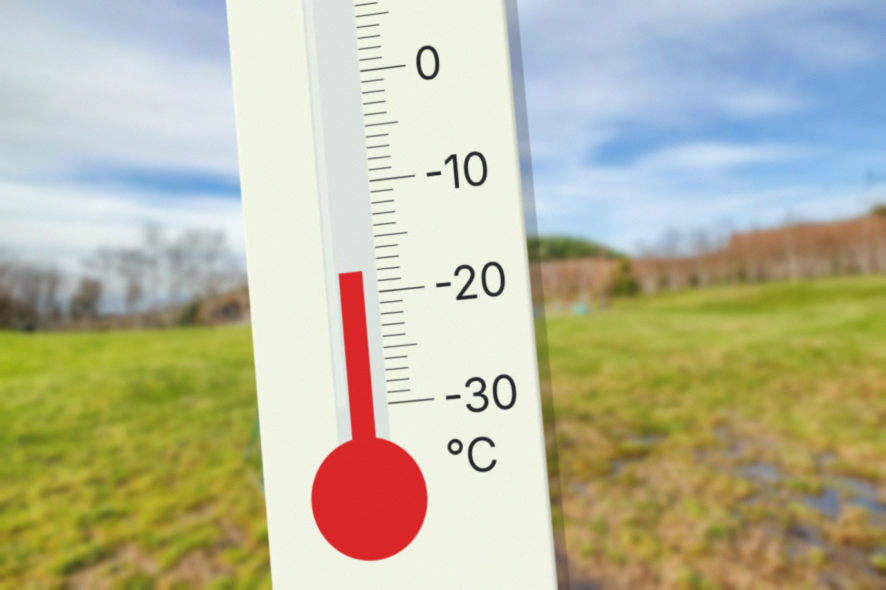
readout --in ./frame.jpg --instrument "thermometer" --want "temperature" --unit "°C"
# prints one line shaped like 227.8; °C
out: -18; °C
